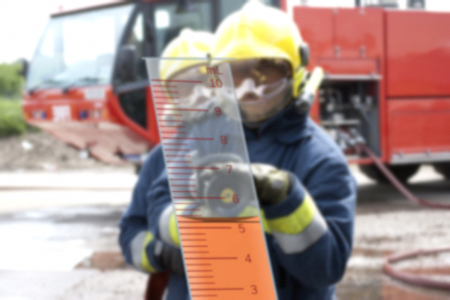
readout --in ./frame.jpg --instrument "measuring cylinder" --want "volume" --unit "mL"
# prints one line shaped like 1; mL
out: 5.2; mL
